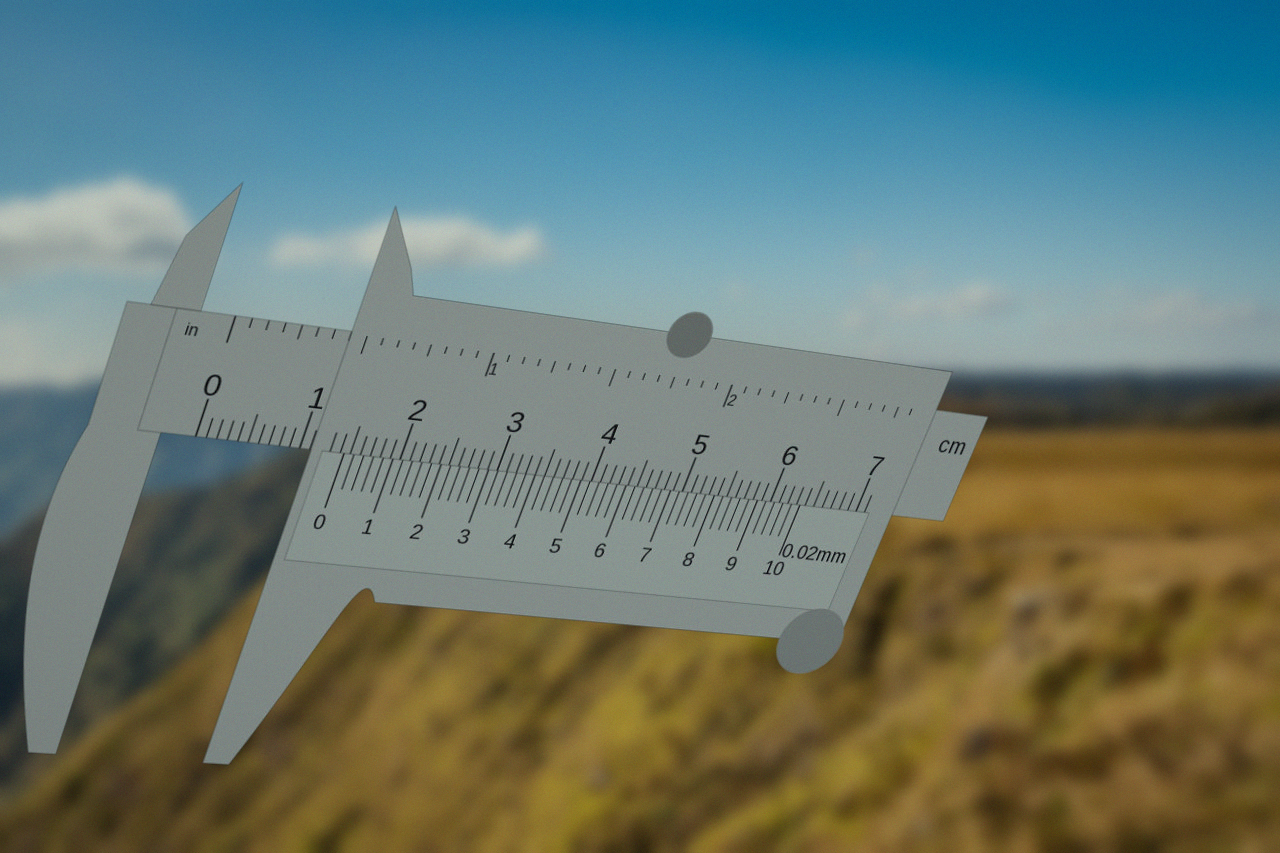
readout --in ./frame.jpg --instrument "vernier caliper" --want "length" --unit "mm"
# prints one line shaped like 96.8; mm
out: 14.4; mm
